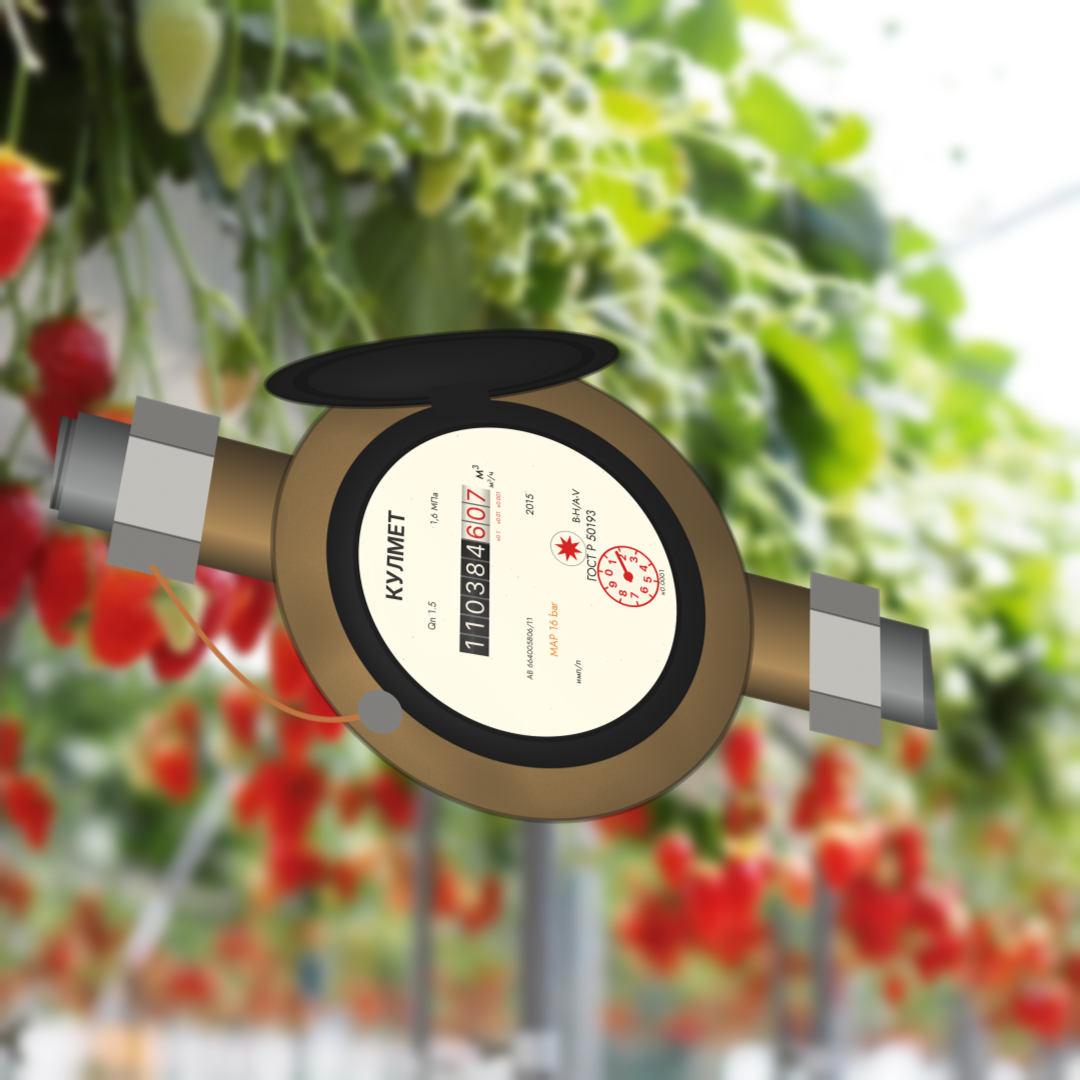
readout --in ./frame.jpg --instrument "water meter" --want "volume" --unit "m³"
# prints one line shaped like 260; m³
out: 110384.6071; m³
